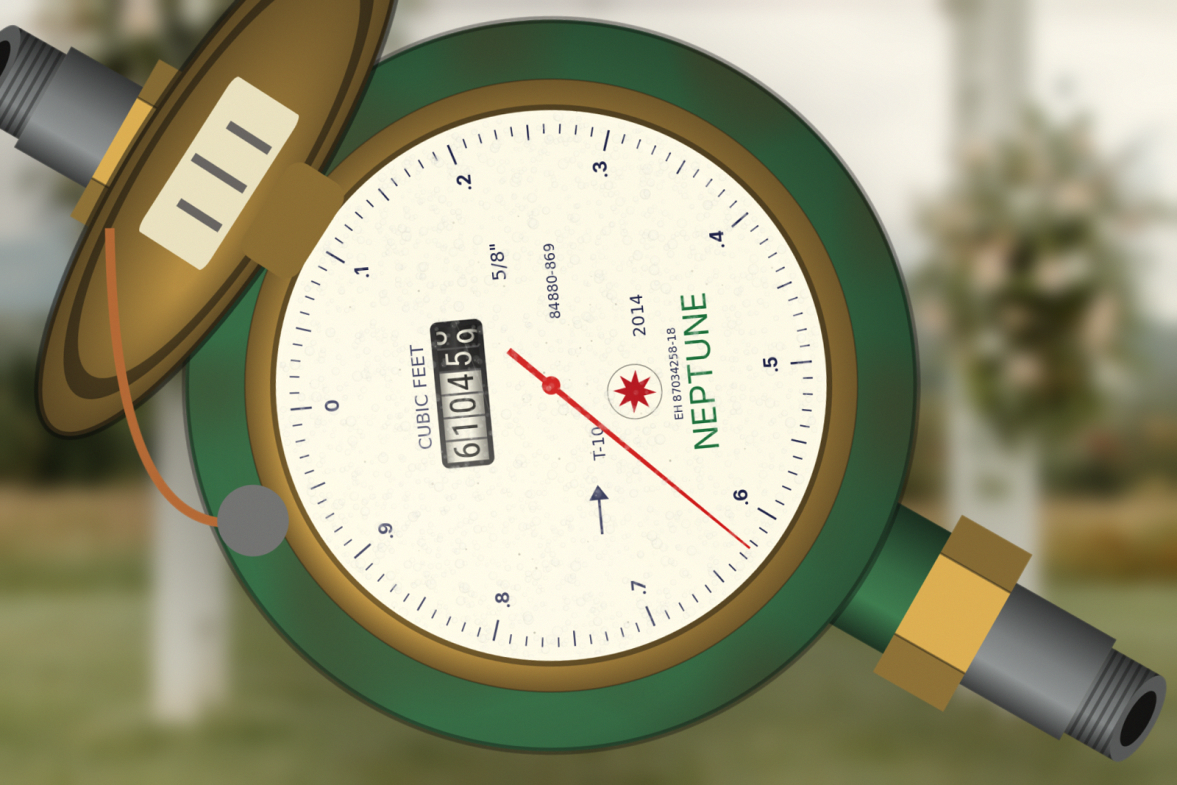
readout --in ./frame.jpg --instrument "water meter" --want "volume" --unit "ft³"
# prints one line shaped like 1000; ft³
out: 610458.62; ft³
